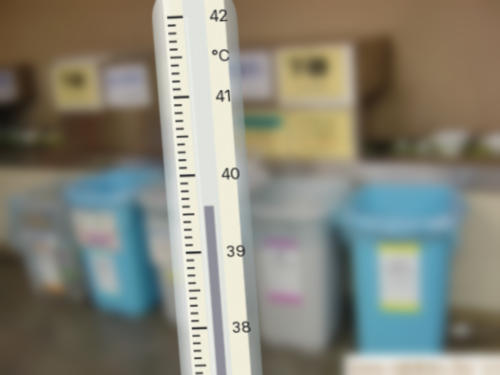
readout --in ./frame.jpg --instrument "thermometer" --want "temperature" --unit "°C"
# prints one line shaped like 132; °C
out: 39.6; °C
